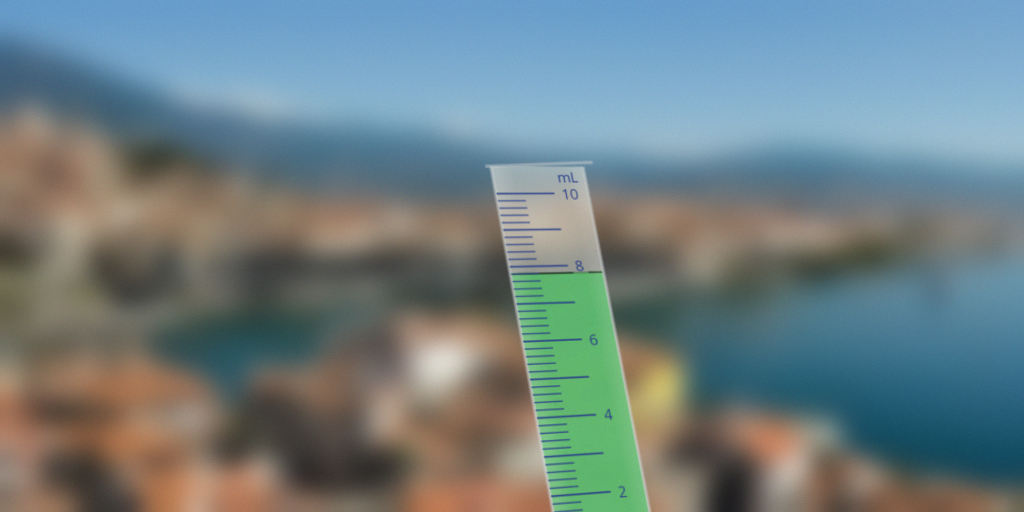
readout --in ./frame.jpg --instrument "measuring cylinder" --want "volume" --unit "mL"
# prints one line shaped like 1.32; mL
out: 7.8; mL
